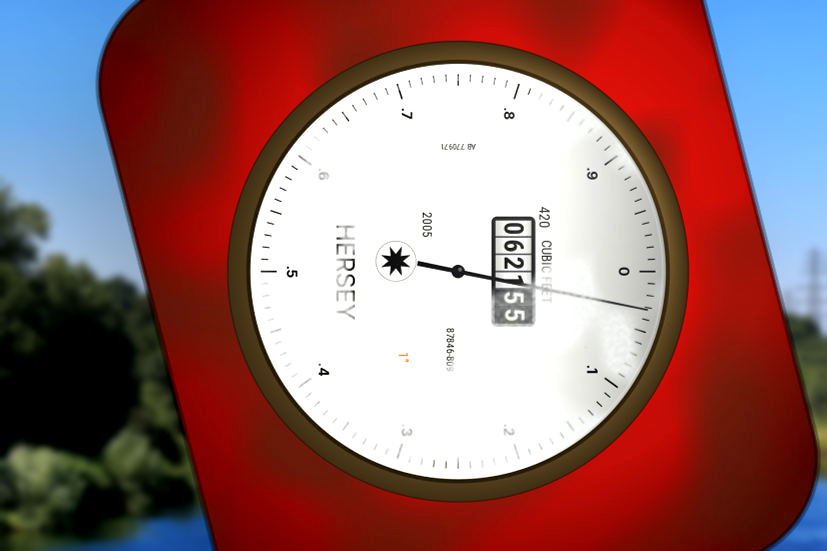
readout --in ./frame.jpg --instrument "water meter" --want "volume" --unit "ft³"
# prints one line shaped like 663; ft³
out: 62155.03; ft³
